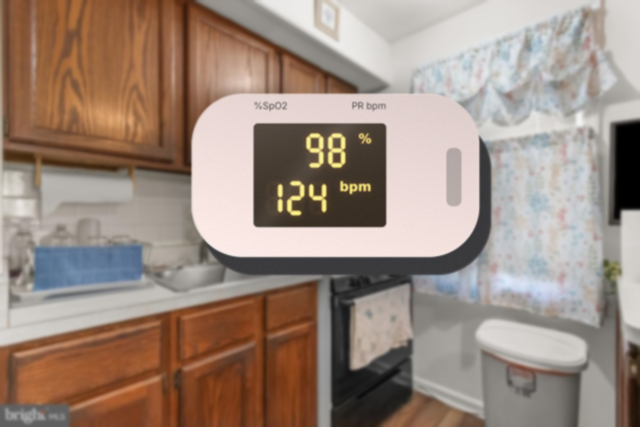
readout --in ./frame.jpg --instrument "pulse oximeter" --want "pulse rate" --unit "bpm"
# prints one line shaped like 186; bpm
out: 124; bpm
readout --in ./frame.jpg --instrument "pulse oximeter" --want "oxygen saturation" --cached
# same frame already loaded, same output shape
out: 98; %
